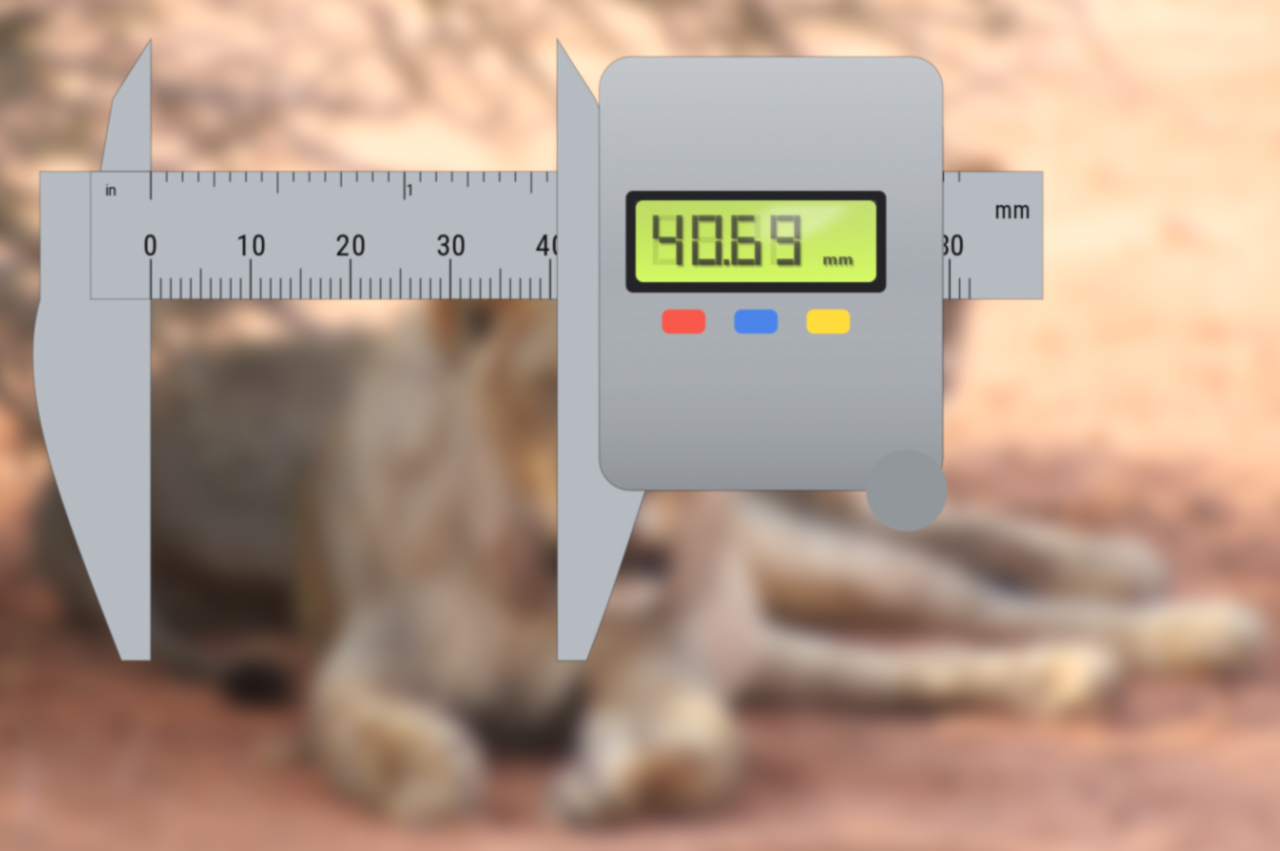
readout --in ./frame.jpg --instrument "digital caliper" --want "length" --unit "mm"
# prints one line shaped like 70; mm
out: 40.69; mm
